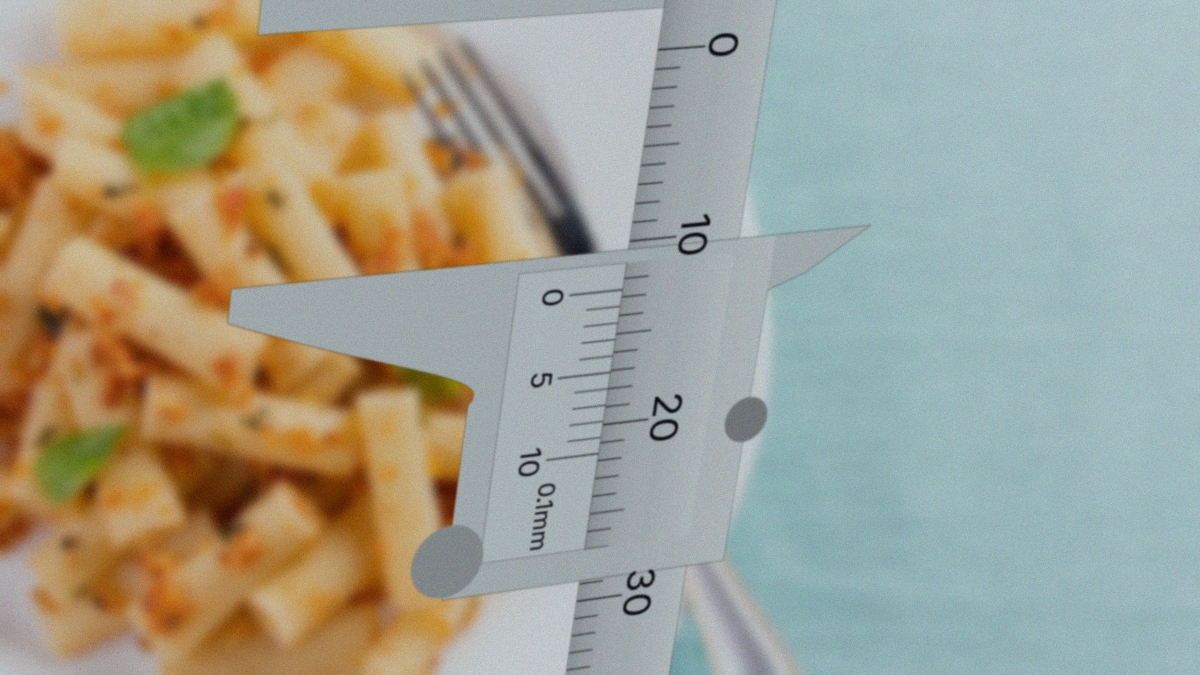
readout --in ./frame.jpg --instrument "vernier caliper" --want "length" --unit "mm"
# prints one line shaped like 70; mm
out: 12.6; mm
